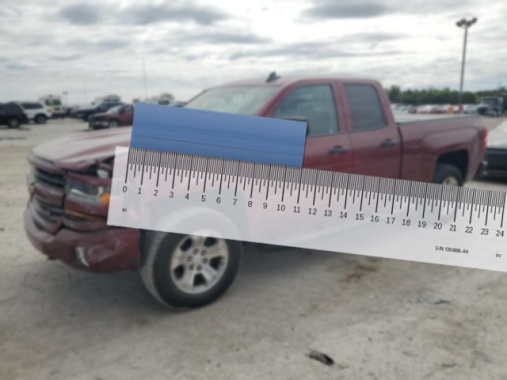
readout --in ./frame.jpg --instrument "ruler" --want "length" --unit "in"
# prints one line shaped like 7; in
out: 11; in
